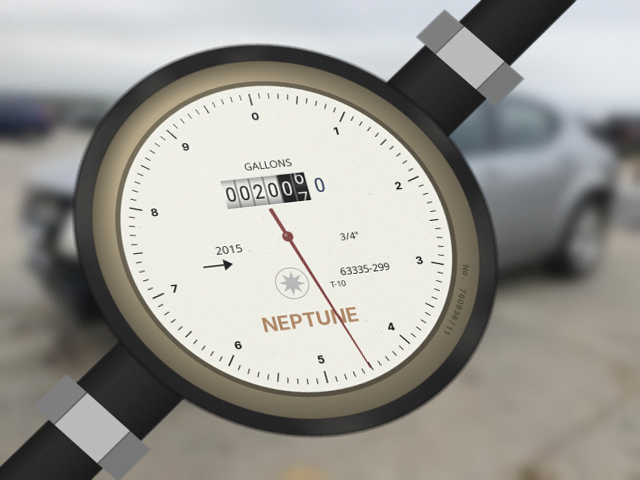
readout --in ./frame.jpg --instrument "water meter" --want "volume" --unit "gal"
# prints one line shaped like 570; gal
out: 20064.5; gal
